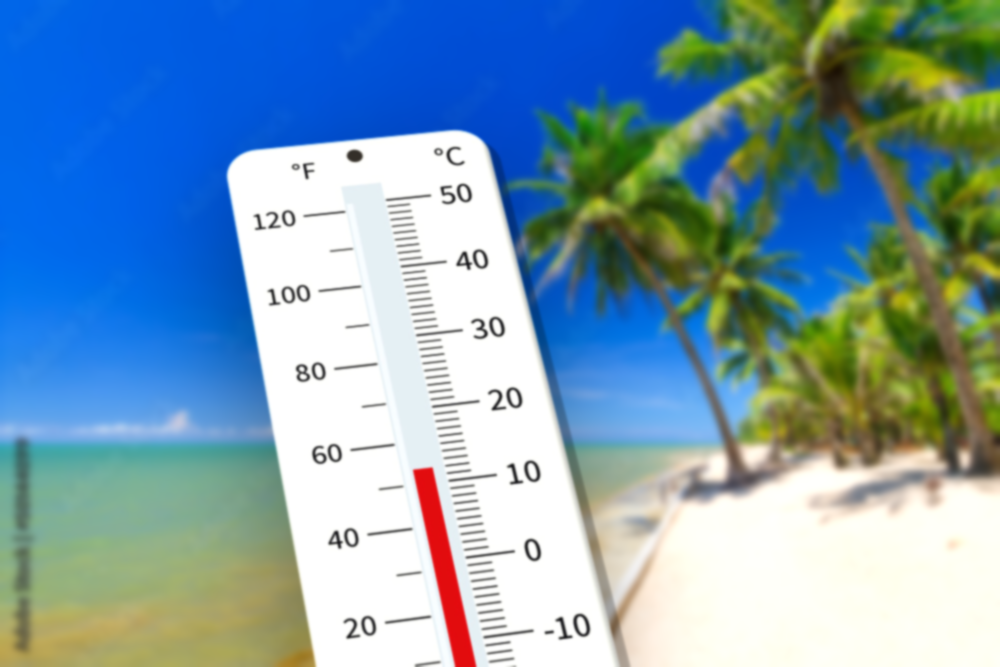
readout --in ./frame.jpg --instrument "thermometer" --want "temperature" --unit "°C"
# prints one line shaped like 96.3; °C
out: 12; °C
